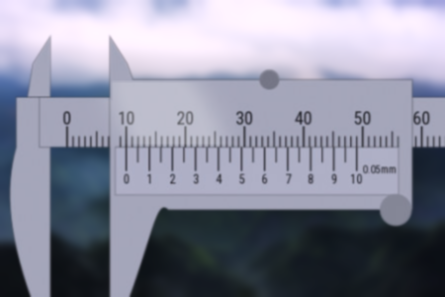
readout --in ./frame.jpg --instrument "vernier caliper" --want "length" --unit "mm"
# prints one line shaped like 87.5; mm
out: 10.0; mm
